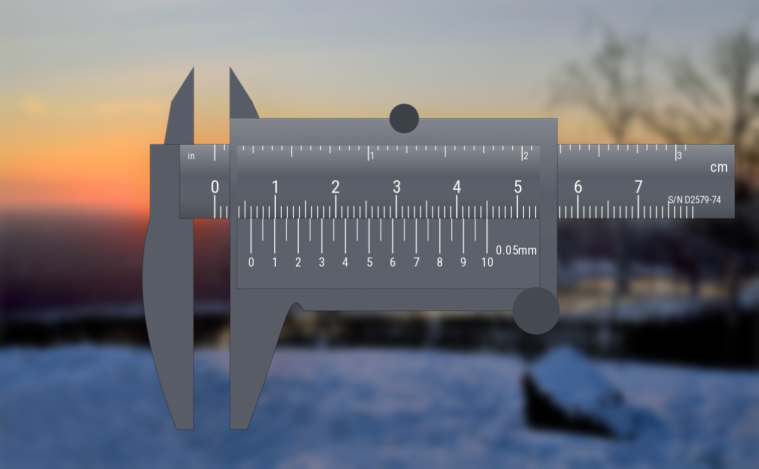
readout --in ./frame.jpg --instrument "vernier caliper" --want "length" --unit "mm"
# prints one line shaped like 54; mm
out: 6.0; mm
